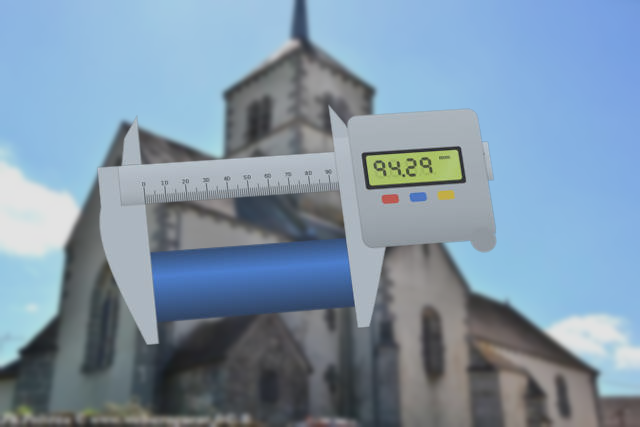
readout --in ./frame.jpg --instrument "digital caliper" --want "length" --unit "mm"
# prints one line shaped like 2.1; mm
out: 94.29; mm
